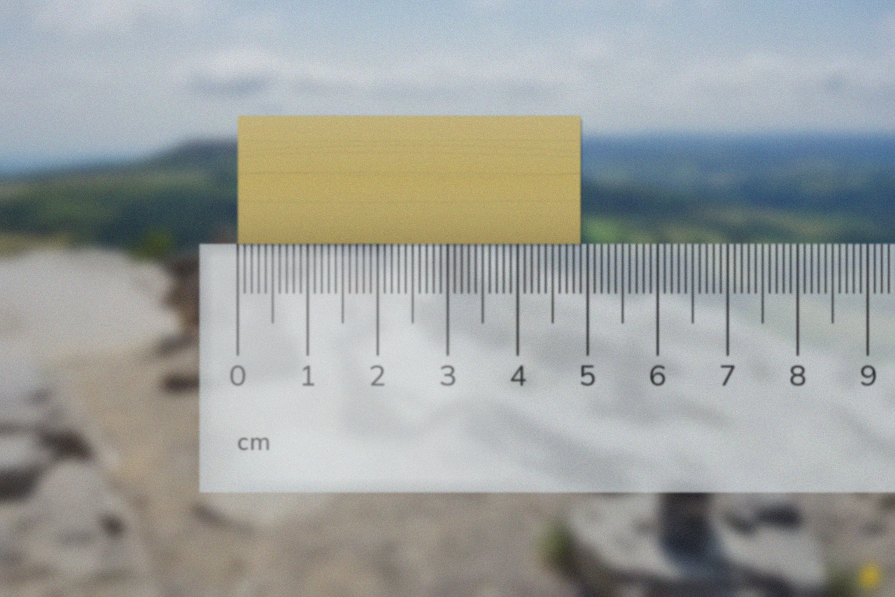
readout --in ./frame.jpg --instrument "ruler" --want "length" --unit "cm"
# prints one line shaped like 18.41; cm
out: 4.9; cm
